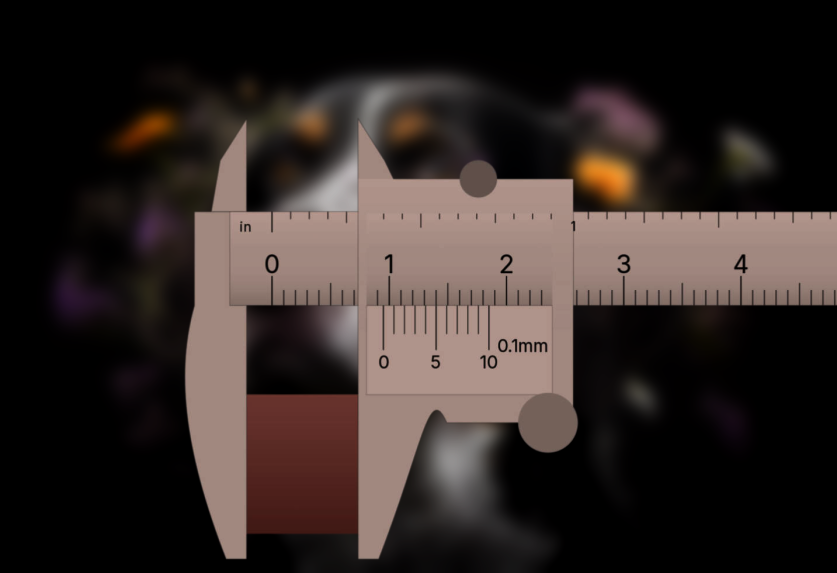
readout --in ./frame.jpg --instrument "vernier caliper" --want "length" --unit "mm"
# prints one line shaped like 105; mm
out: 9.5; mm
